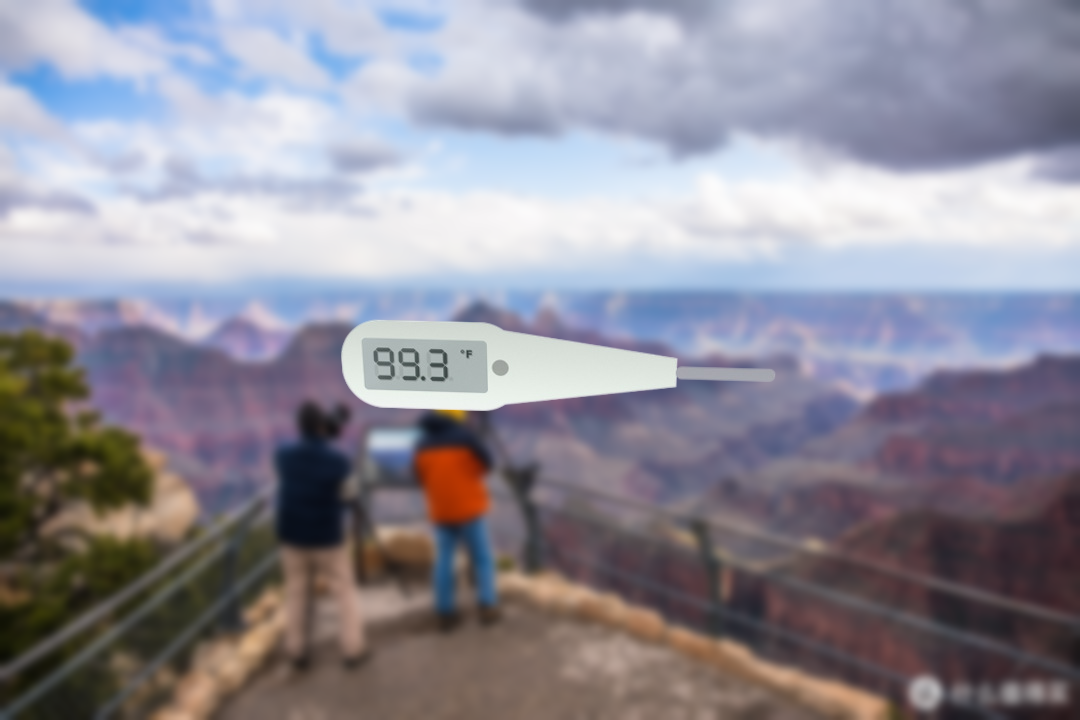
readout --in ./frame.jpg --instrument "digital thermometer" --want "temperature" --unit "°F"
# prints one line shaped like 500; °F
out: 99.3; °F
